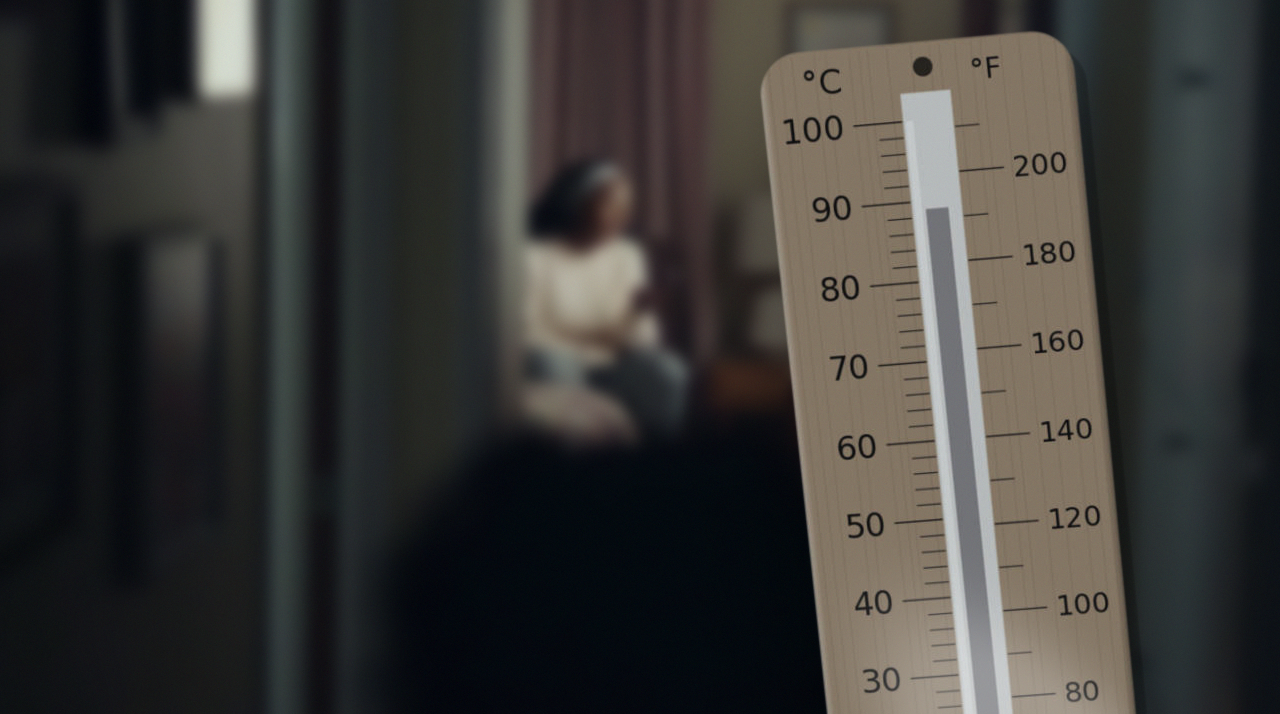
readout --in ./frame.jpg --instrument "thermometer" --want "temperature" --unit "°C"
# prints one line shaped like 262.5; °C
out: 89; °C
